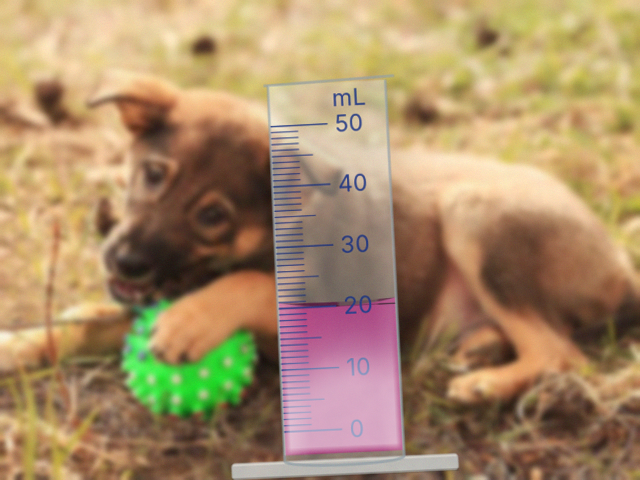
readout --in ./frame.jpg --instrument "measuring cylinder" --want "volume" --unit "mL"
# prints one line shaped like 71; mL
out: 20; mL
